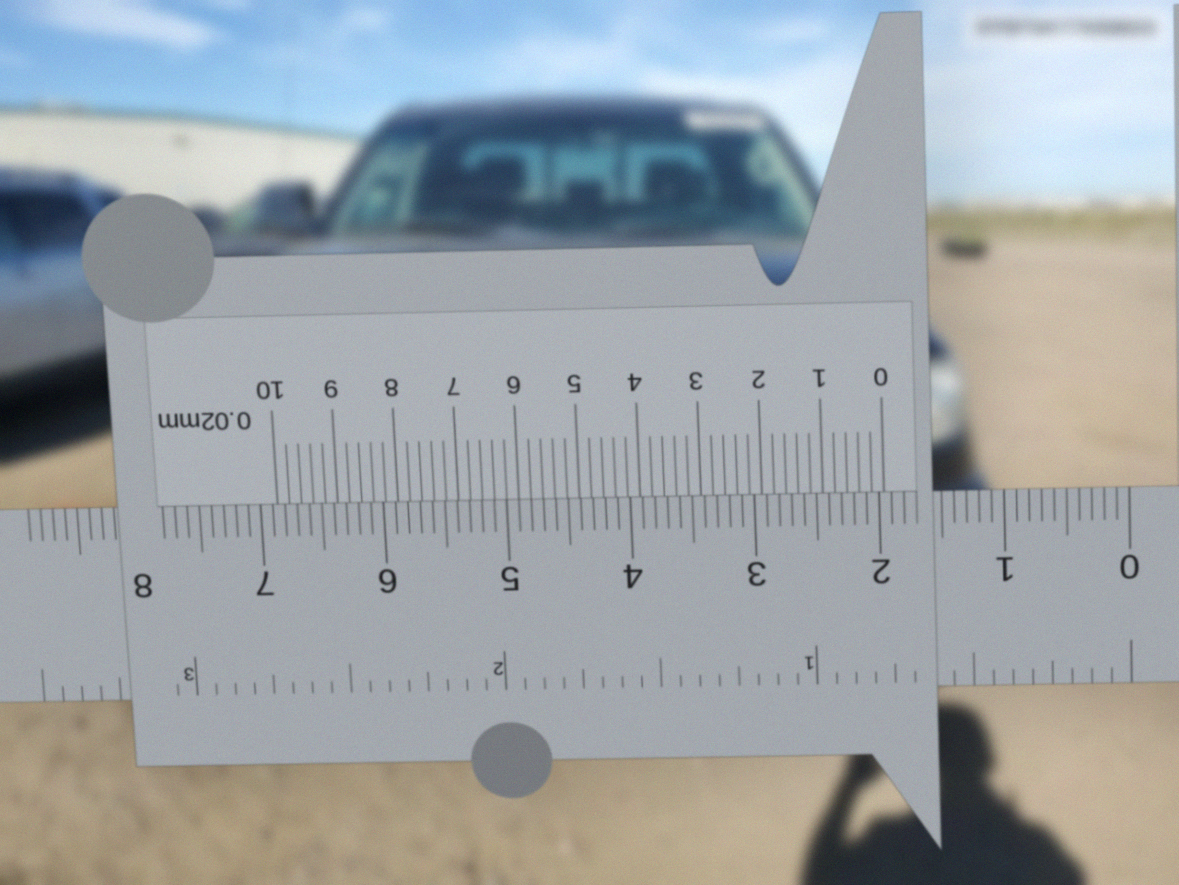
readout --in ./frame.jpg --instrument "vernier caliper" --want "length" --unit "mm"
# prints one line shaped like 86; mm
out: 19.6; mm
